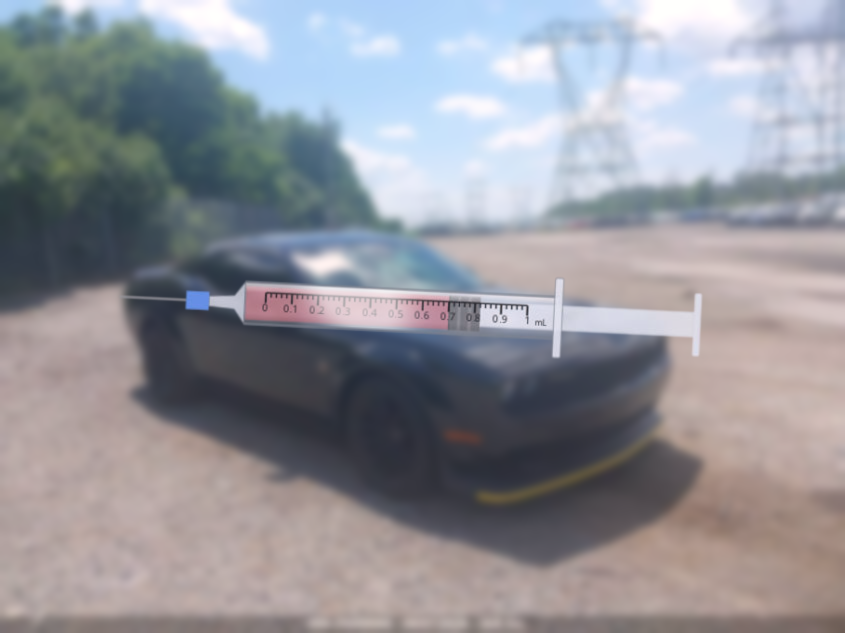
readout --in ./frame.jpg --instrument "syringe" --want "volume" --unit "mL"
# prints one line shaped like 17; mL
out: 0.7; mL
